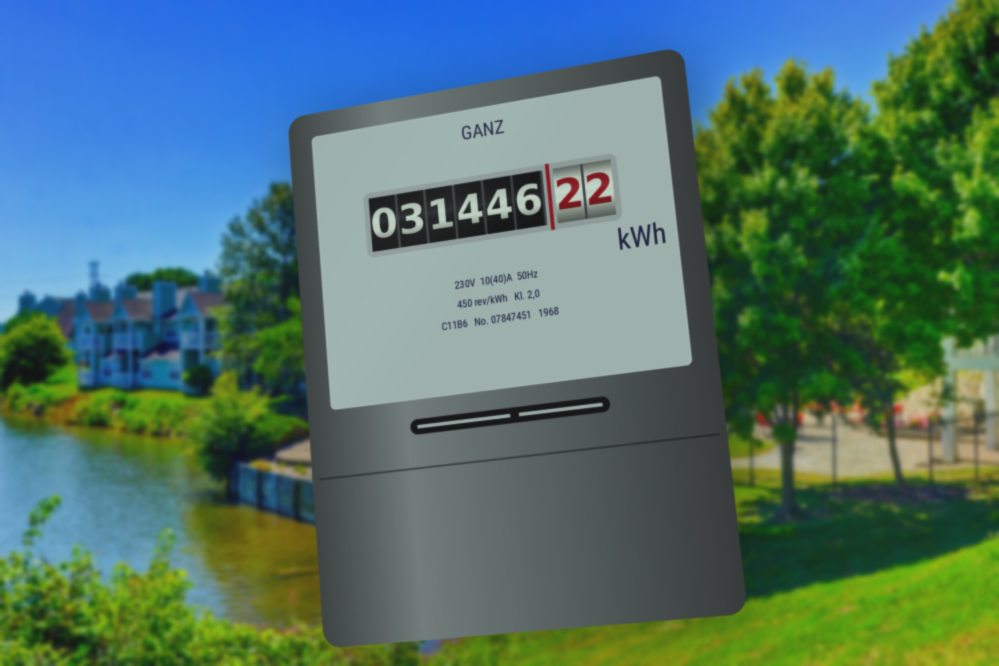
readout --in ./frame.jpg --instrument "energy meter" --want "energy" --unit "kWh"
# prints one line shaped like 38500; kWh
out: 31446.22; kWh
